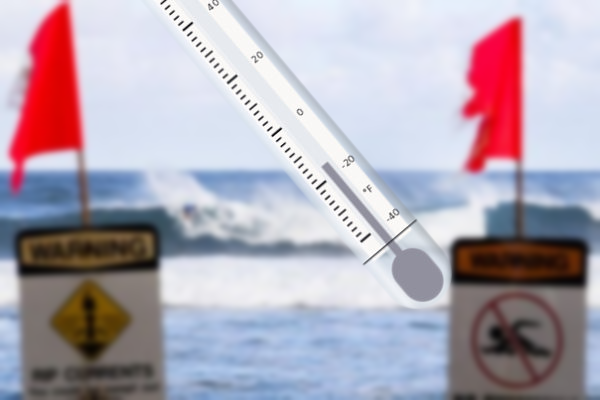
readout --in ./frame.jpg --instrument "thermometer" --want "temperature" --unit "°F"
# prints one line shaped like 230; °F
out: -16; °F
